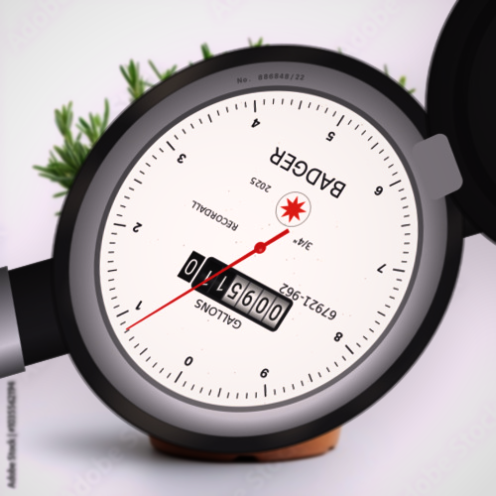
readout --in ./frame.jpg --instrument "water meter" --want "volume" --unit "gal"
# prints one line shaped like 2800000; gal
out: 95110.8; gal
